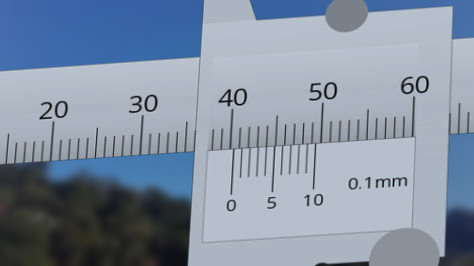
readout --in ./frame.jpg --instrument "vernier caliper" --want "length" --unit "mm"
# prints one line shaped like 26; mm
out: 40.4; mm
